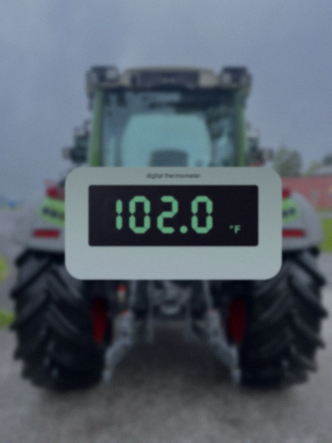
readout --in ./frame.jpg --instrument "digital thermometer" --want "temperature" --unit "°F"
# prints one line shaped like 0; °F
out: 102.0; °F
